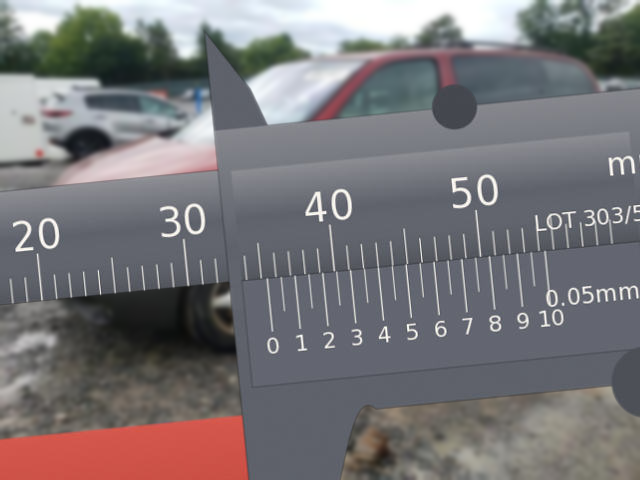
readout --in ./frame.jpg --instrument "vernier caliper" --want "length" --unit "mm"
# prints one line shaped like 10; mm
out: 35.4; mm
